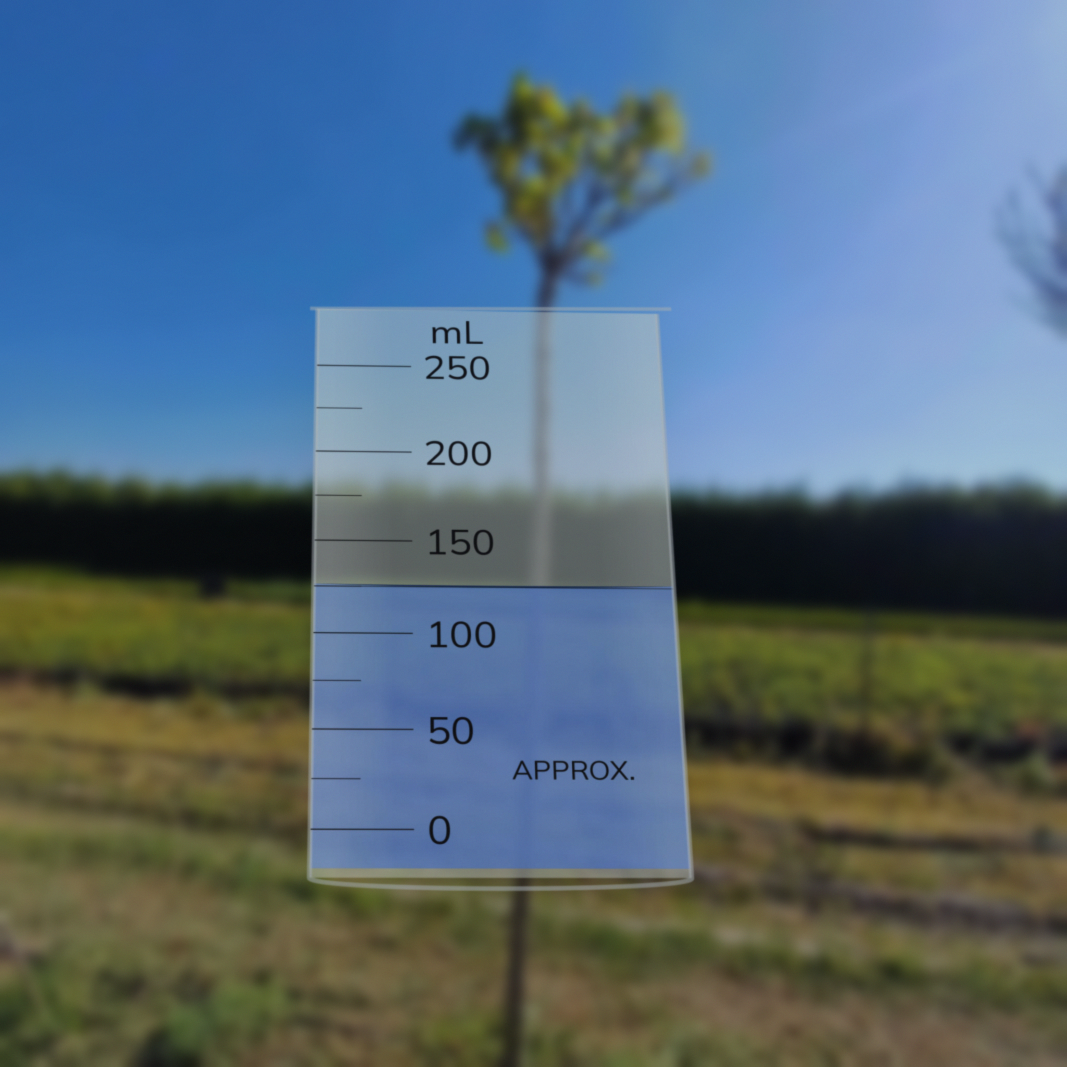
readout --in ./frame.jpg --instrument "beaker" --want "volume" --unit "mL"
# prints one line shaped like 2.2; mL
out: 125; mL
